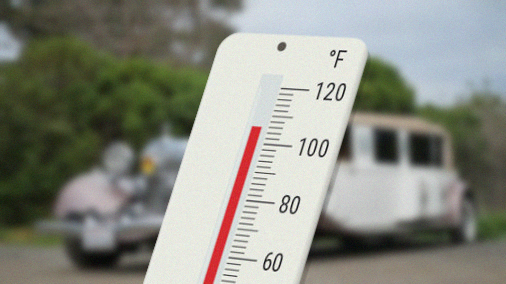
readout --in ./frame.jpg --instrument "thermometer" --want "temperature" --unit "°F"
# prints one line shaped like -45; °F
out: 106; °F
